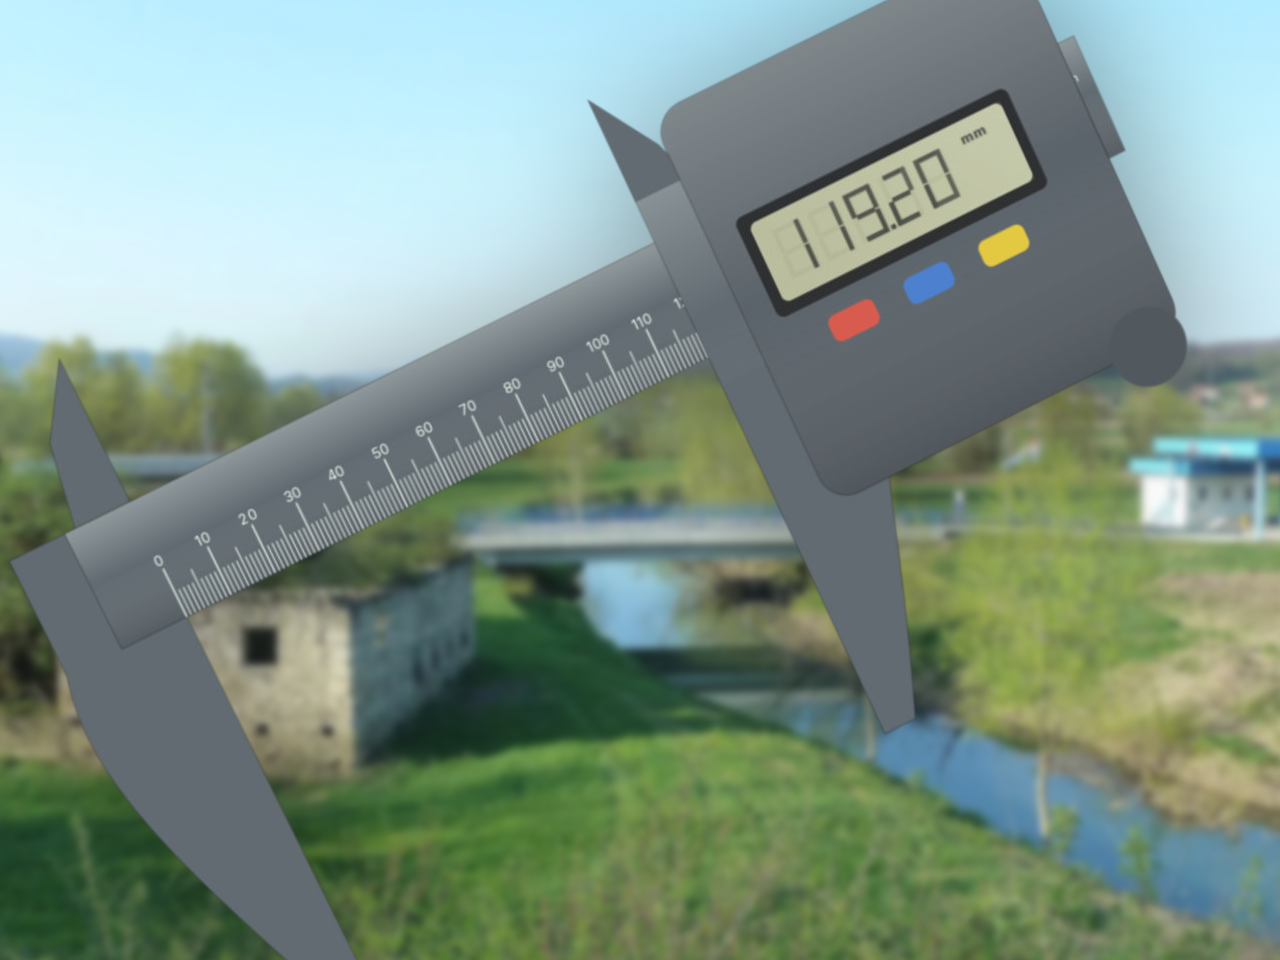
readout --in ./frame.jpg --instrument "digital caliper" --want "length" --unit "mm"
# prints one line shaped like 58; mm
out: 119.20; mm
